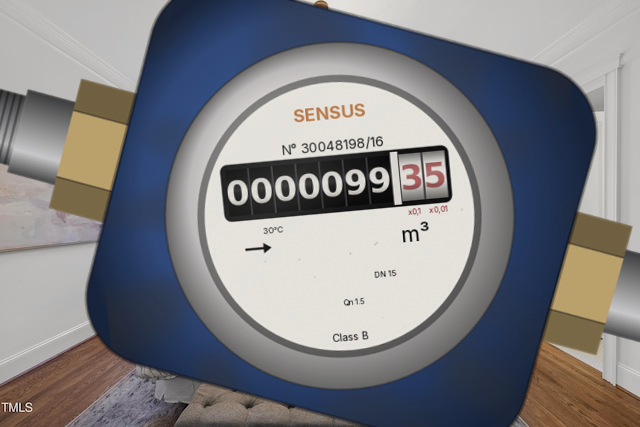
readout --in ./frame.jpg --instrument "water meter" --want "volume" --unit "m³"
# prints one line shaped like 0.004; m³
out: 99.35; m³
